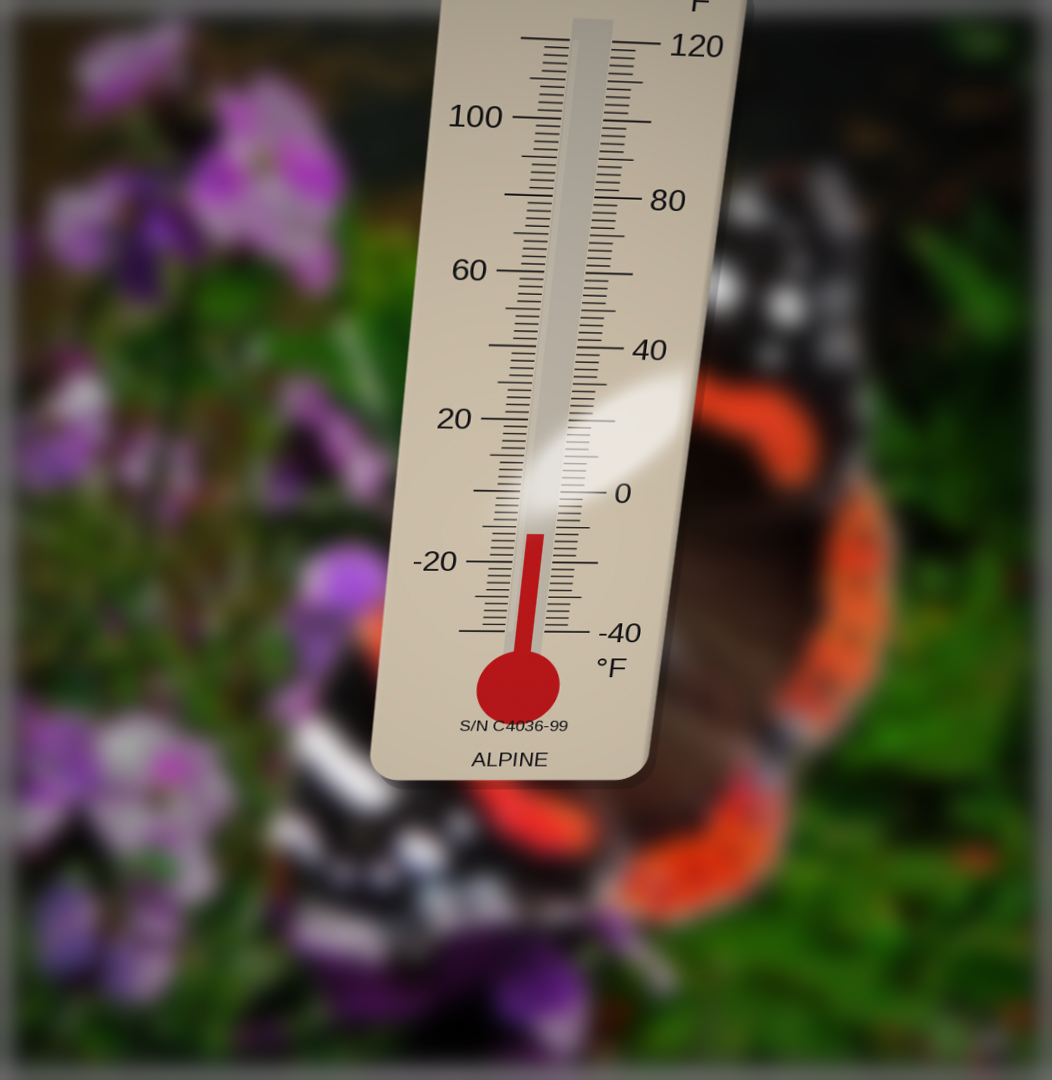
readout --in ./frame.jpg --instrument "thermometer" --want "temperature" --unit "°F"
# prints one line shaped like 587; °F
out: -12; °F
